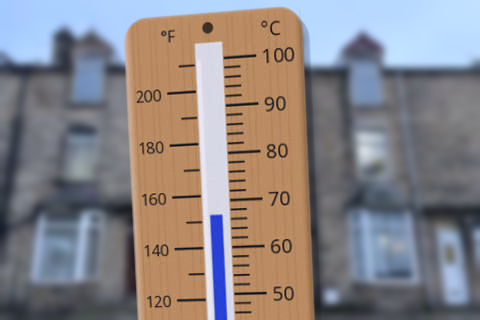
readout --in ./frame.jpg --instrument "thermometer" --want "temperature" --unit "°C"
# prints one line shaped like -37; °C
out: 67; °C
